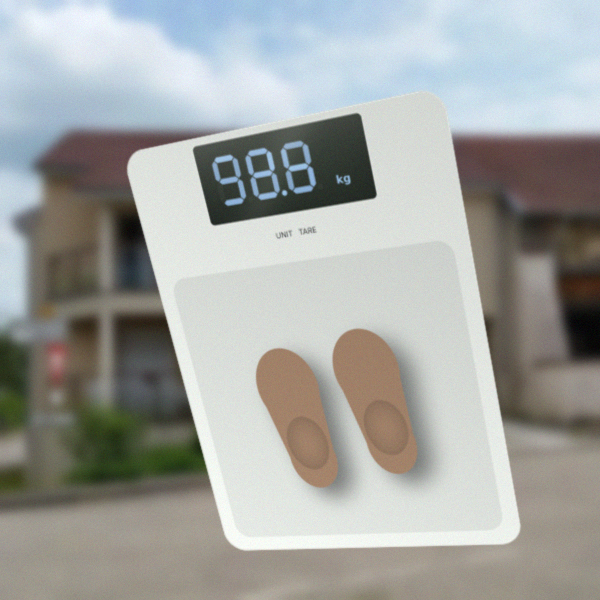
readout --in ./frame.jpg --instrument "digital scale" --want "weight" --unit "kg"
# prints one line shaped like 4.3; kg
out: 98.8; kg
